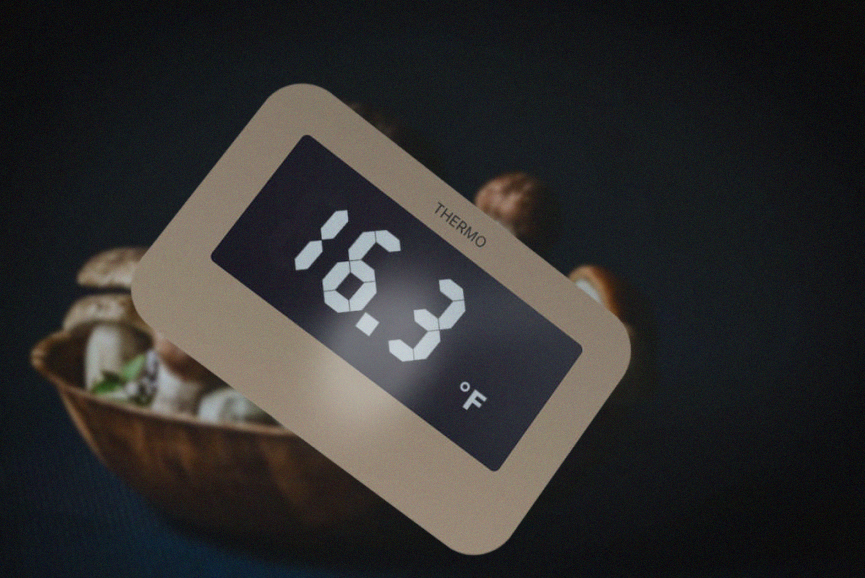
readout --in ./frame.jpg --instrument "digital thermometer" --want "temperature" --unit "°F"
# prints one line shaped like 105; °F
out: 16.3; °F
